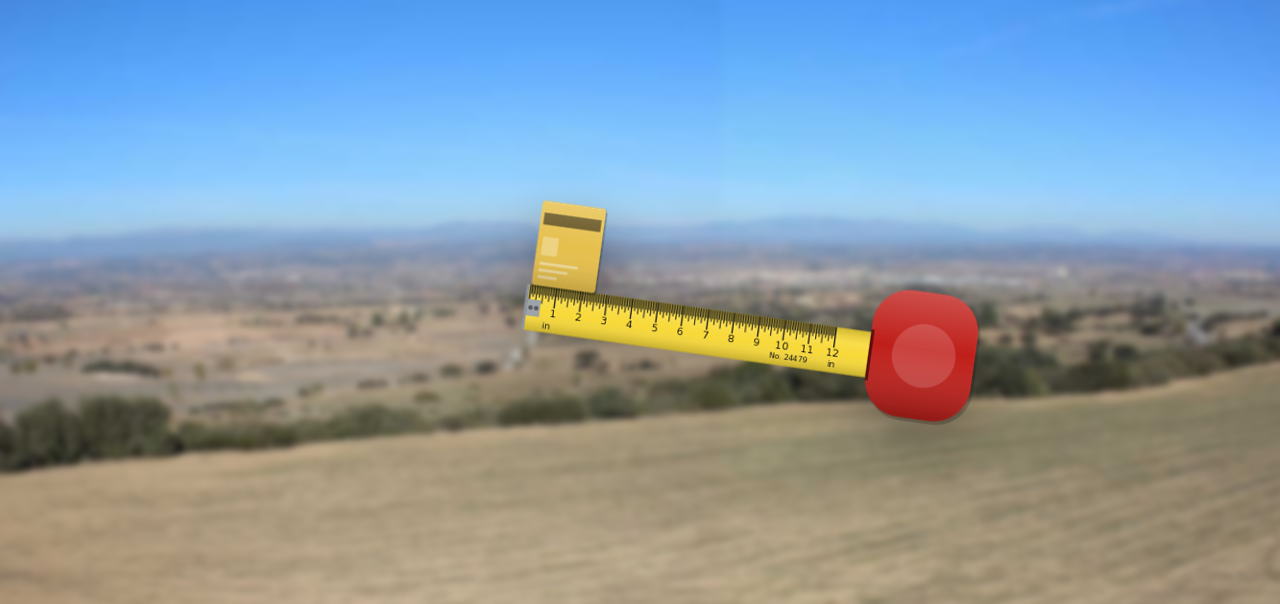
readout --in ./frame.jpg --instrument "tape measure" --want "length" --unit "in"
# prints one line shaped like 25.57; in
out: 2.5; in
